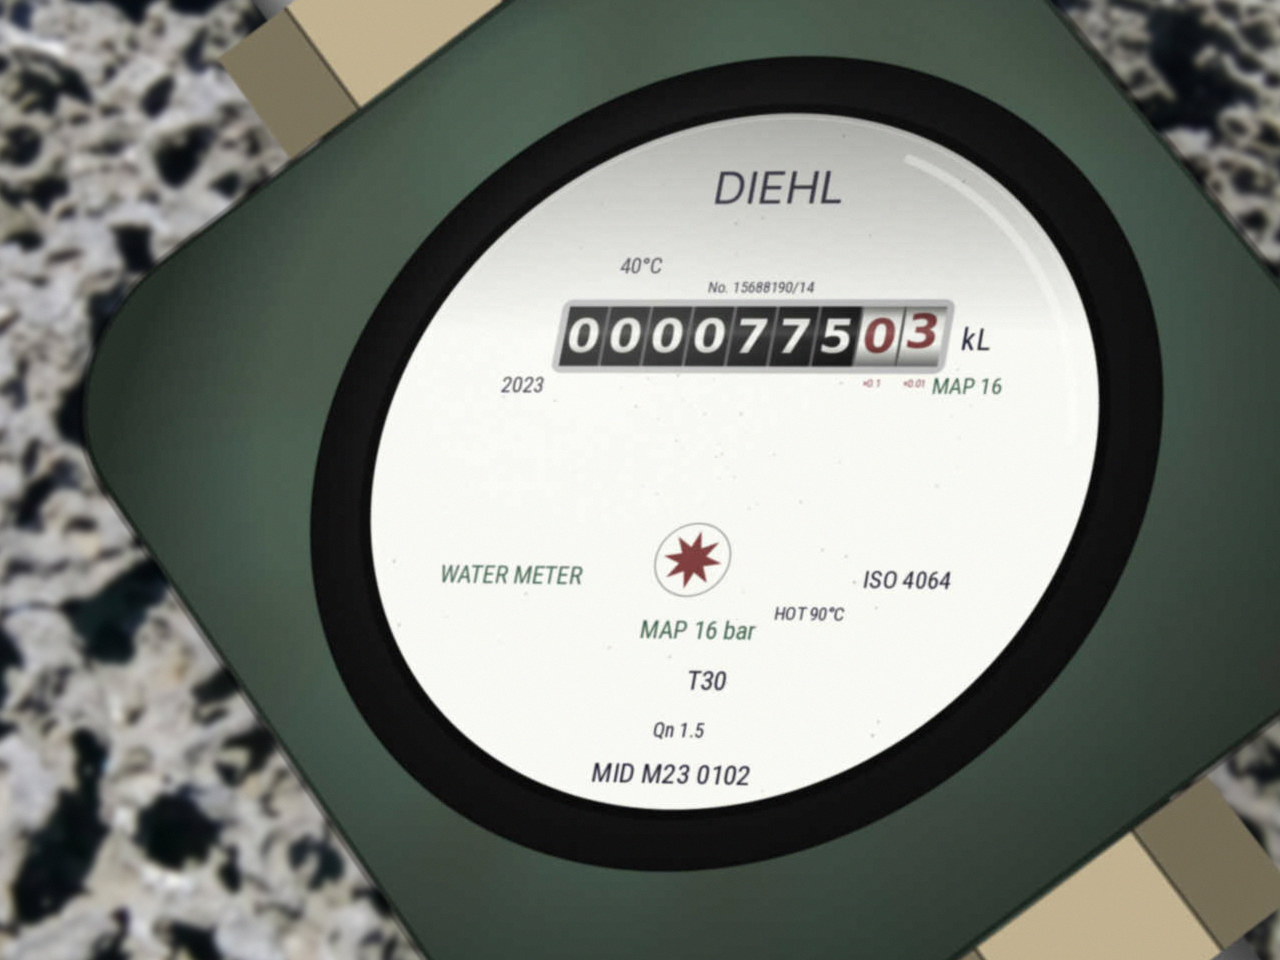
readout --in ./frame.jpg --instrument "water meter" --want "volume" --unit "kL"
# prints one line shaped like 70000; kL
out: 775.03; kL
